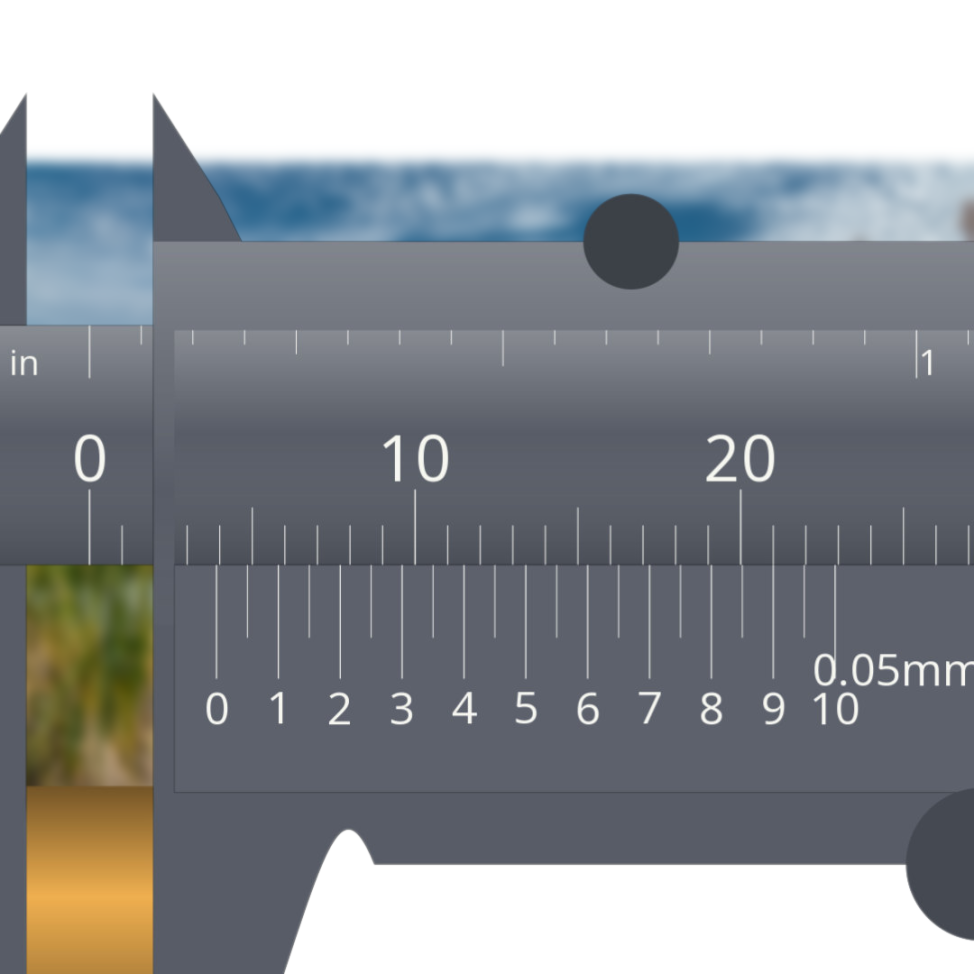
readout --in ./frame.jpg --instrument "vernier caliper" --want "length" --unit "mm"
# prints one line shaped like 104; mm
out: 3.90; mm
